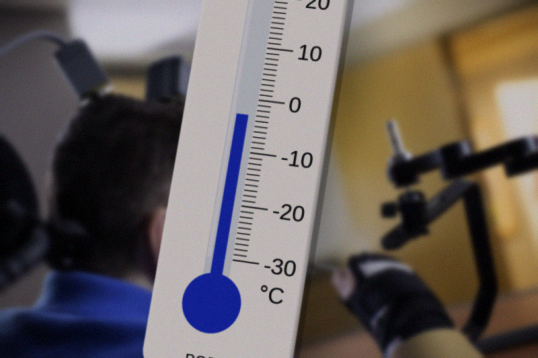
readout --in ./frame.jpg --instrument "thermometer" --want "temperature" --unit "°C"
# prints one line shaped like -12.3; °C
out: -3; °C
